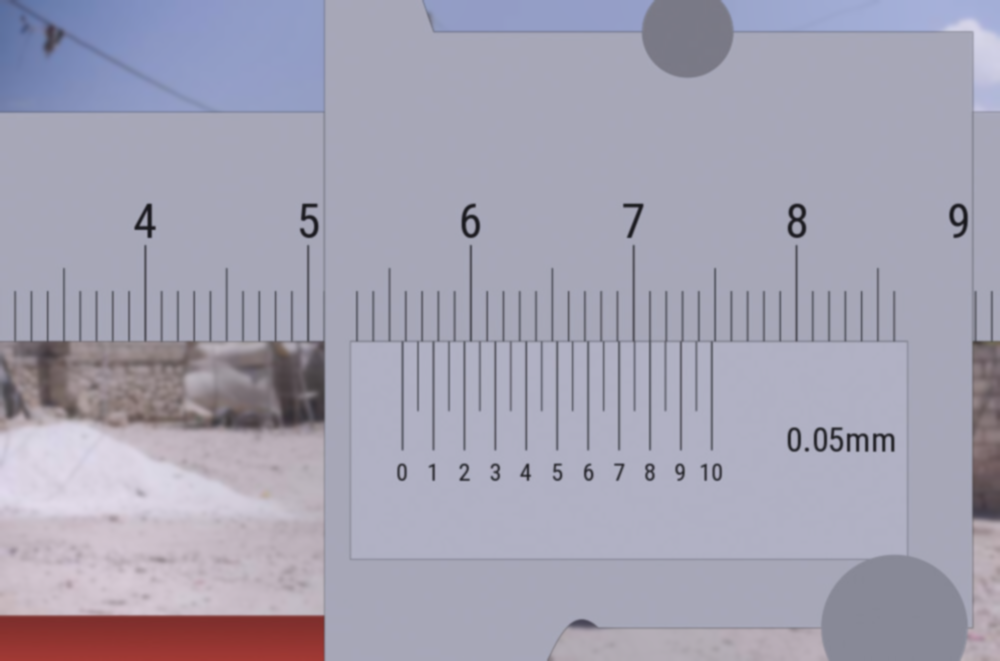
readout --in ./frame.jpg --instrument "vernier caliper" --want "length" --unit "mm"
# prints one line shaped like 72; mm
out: 55.8; mm
